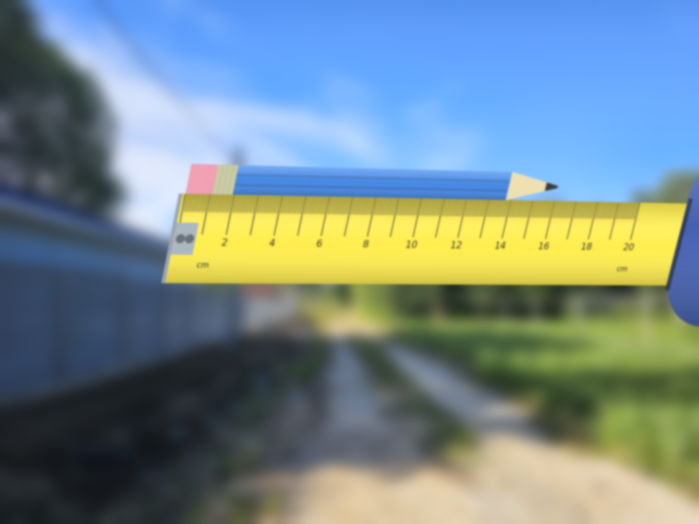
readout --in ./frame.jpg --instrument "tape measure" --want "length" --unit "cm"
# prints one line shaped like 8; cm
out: 16; cm
